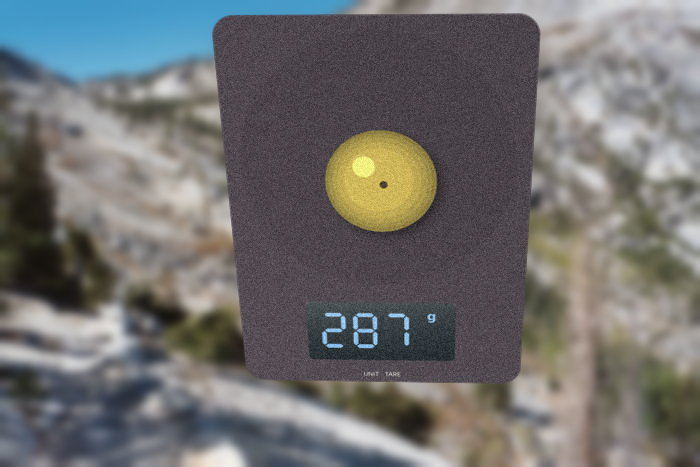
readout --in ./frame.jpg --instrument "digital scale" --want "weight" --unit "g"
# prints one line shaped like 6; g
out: 287; g
